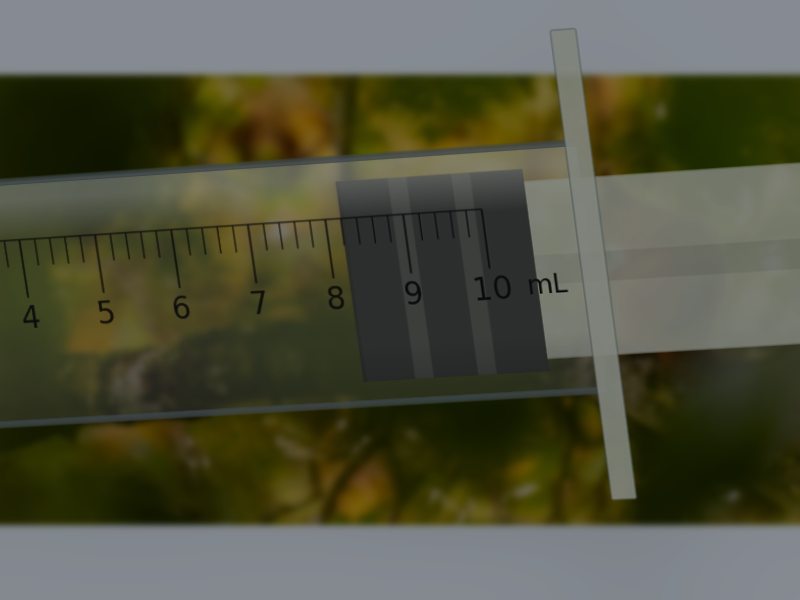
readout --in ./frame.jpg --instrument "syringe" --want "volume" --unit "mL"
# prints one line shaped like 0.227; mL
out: 8.2; mL
